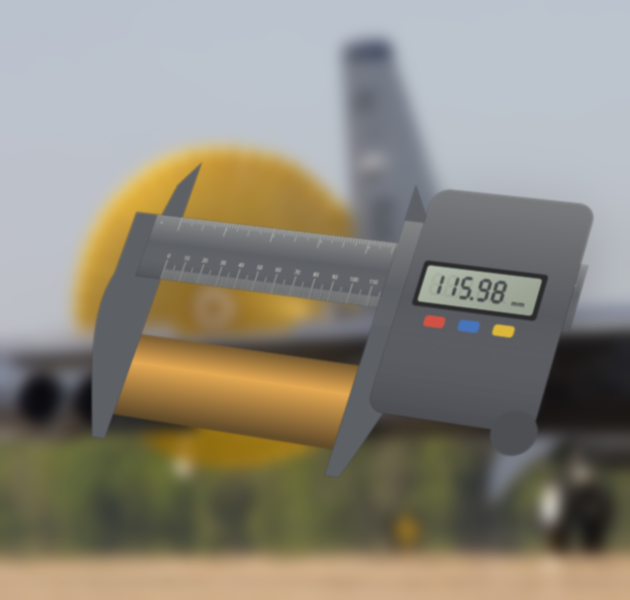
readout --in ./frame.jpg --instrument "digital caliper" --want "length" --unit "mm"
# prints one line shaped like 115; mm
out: 115.98; mm
